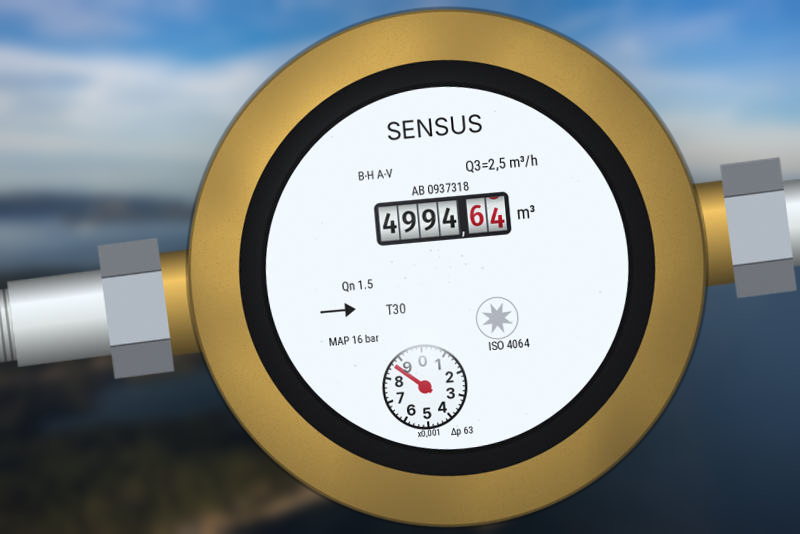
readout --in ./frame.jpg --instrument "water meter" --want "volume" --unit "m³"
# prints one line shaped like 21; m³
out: 4994.638; m³
